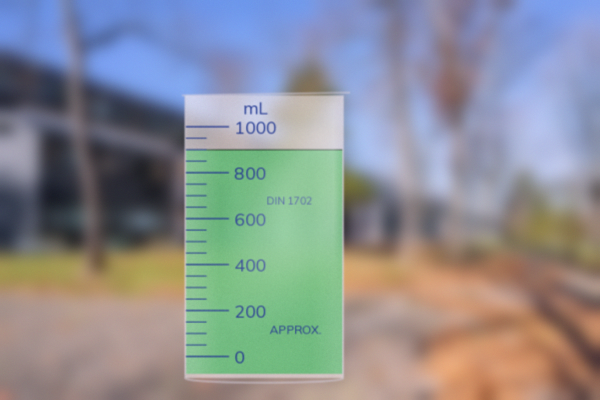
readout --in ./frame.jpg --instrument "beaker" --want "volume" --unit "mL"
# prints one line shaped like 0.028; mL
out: 900; mL
